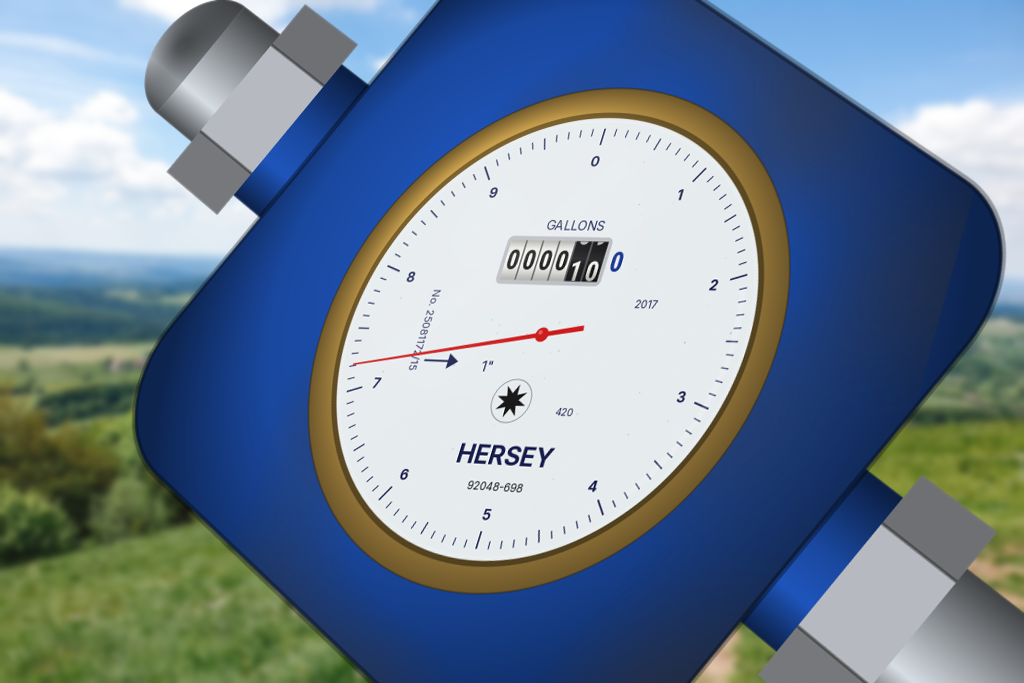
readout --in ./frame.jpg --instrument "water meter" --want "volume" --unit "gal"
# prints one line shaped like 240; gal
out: 97.2; gal
